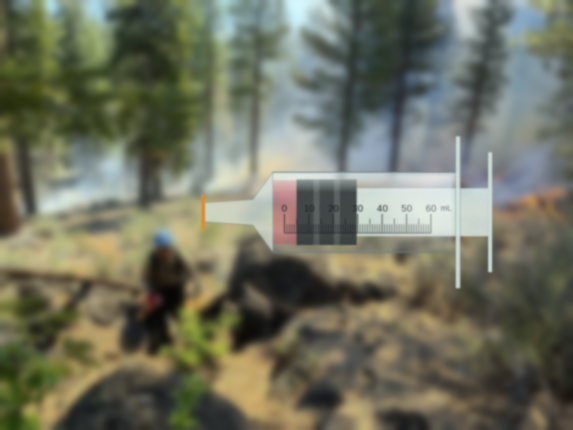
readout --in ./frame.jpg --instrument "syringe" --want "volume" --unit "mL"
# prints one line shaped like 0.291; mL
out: 5; mL
